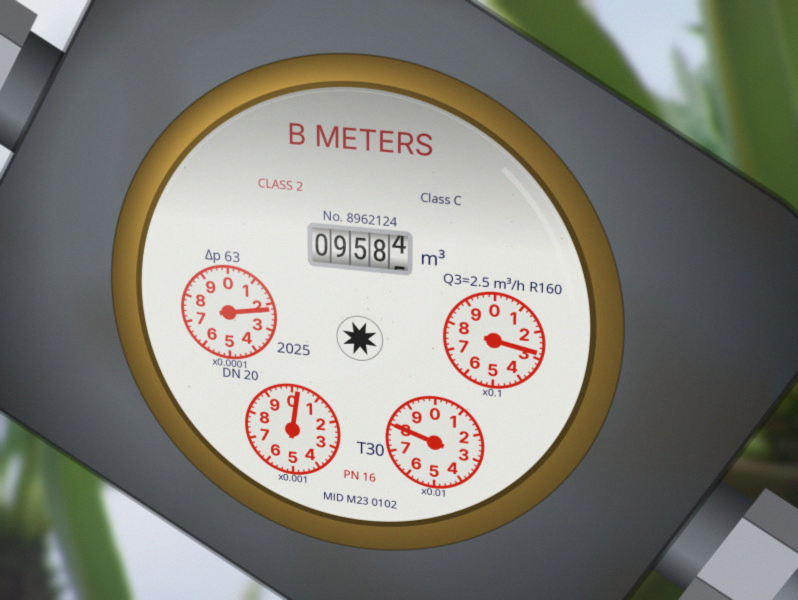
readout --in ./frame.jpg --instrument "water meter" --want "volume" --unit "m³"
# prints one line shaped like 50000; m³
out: 9584.2802; m³
